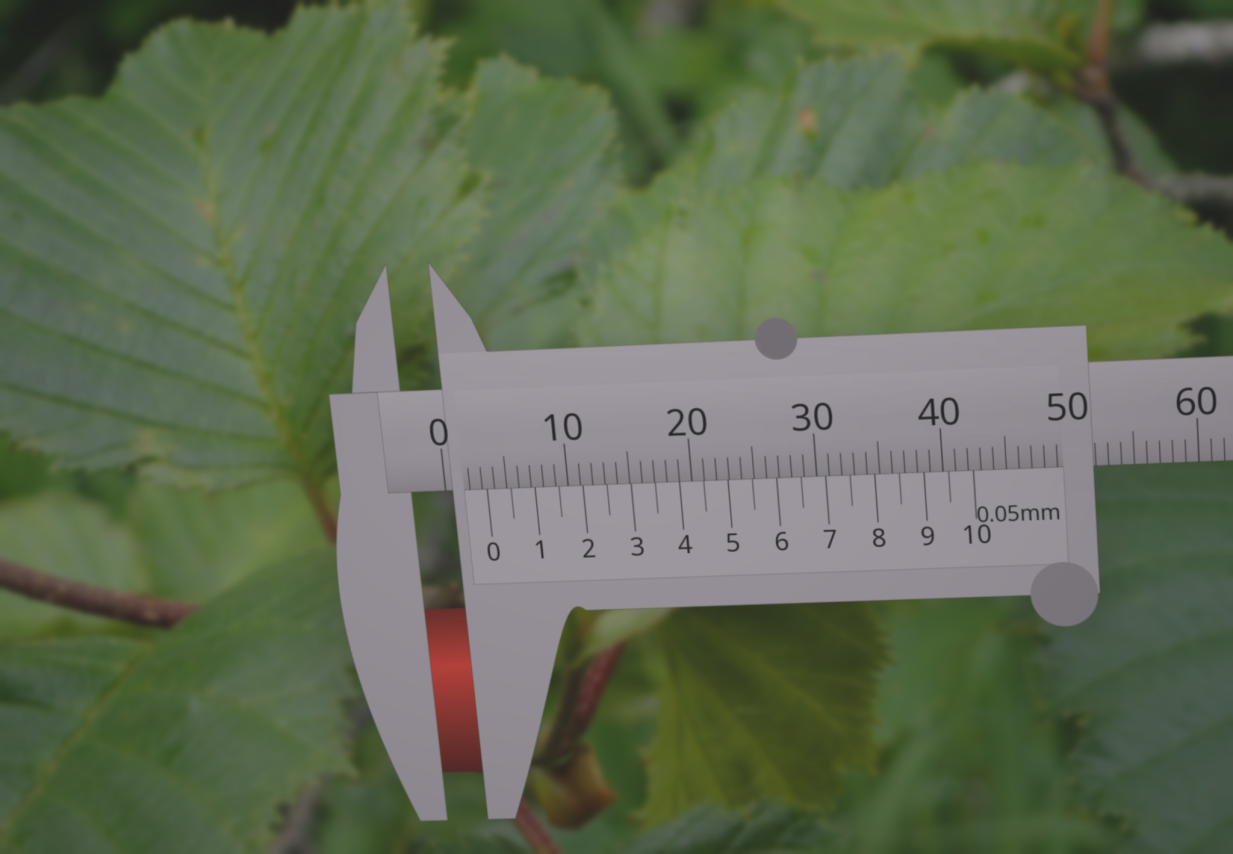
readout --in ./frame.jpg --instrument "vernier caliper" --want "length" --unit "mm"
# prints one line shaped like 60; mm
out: 3.4; mm
